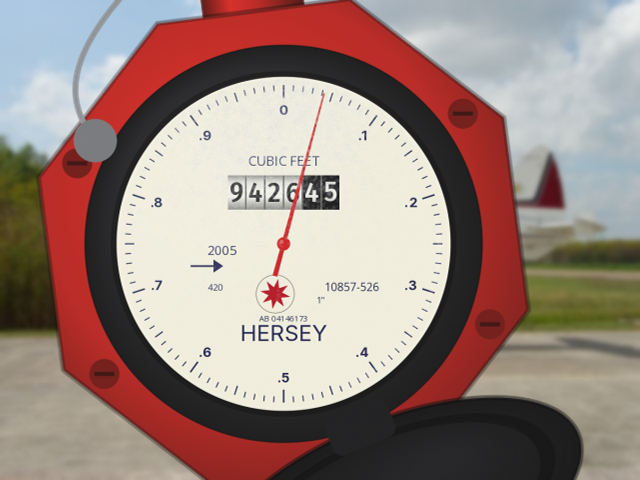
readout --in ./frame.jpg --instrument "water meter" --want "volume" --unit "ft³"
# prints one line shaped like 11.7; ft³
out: 942645.04; ft³
